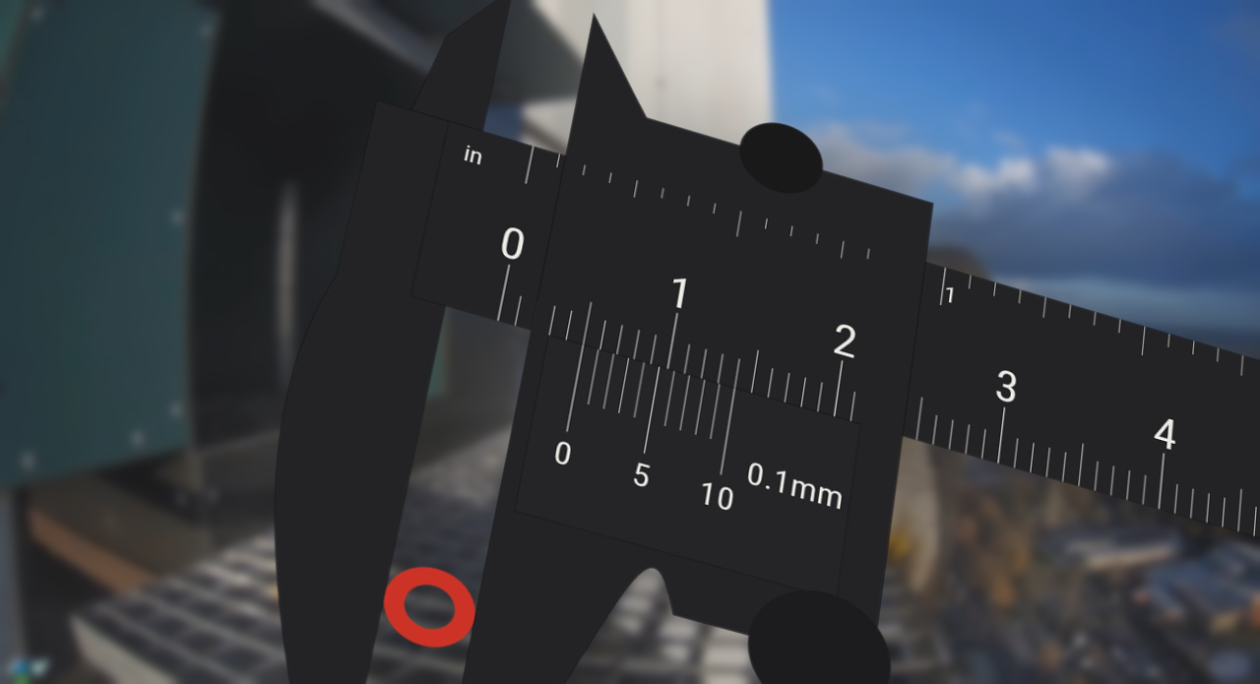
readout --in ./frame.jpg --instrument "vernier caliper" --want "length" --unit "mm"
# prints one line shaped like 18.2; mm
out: 5.0; mm
